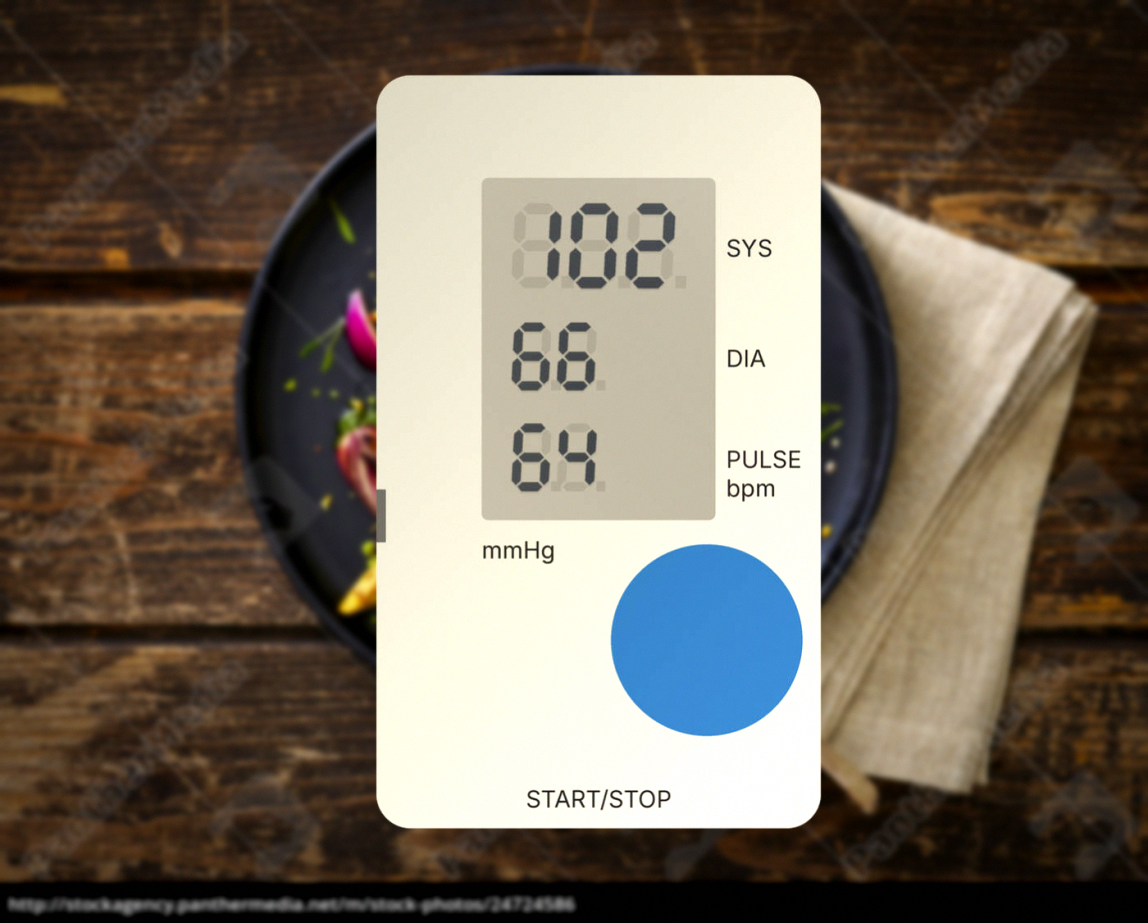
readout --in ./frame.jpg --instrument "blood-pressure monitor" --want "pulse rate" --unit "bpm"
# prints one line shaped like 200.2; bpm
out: 64; bpm
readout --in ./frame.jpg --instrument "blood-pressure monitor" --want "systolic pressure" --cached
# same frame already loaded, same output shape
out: 102; mmHg
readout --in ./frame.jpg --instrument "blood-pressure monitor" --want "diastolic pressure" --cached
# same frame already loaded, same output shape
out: 66; mmHg
